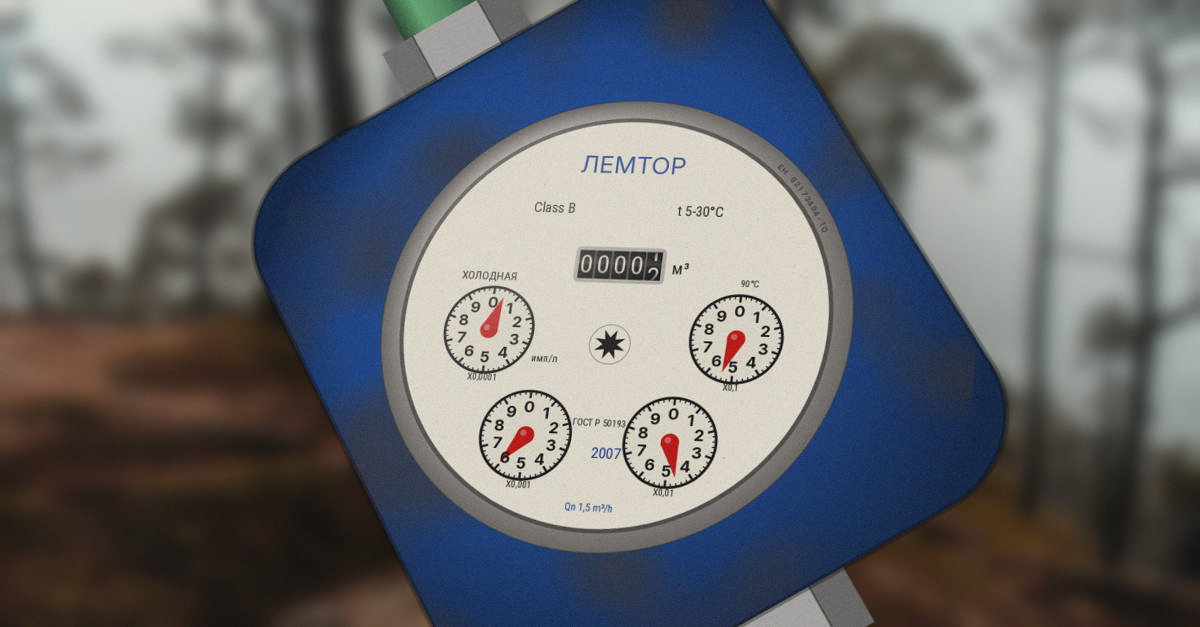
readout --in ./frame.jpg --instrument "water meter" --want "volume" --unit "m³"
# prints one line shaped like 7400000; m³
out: 1.5460; m³
